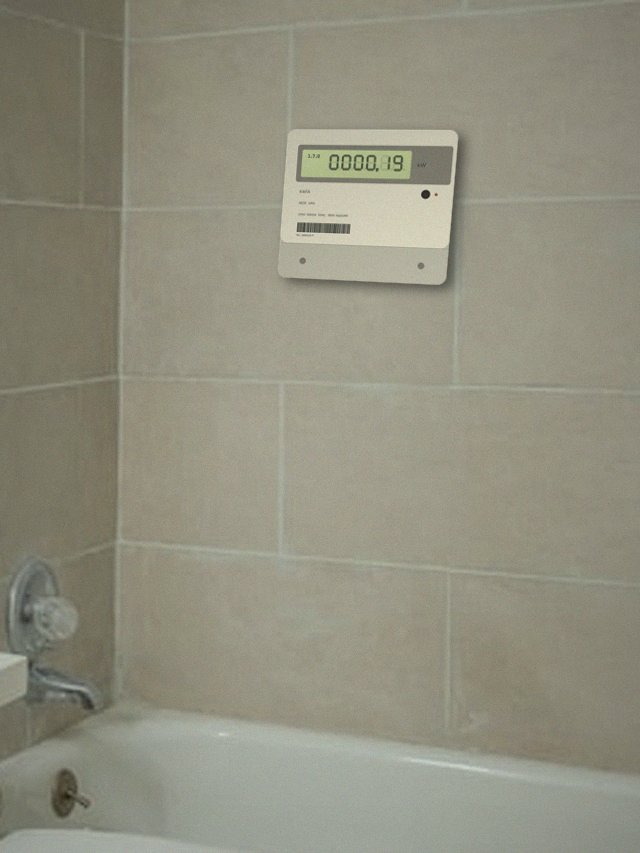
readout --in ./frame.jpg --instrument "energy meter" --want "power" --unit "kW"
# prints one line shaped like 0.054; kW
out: 0.19; kW
